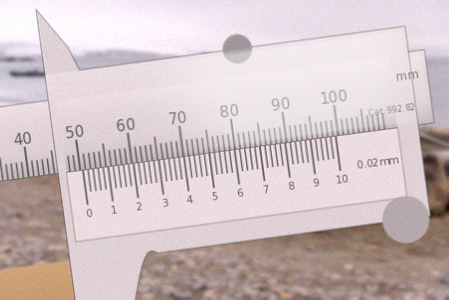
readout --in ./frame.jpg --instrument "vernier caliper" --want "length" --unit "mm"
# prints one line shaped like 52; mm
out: 50.5; mm
